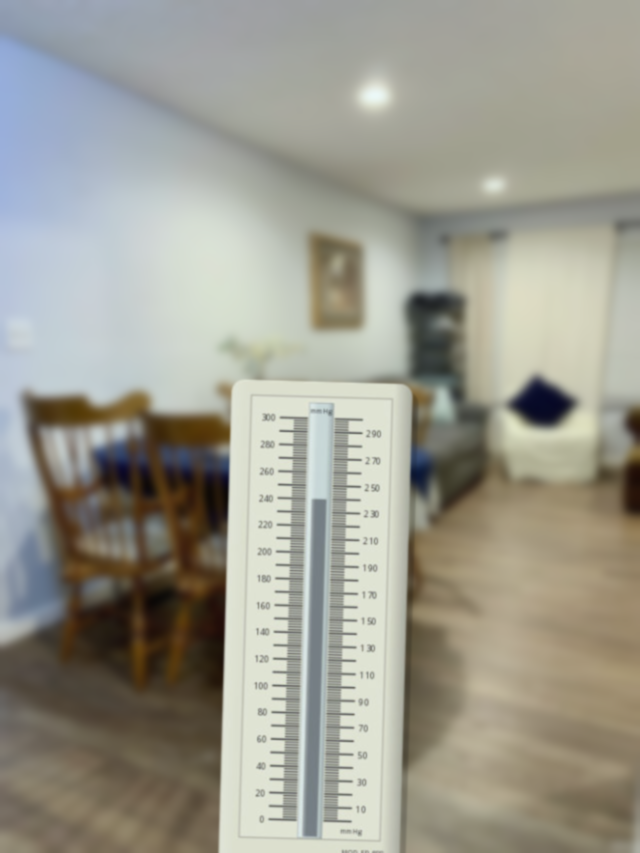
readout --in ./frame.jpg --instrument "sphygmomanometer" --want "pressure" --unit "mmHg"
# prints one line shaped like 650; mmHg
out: 240; mmHg
